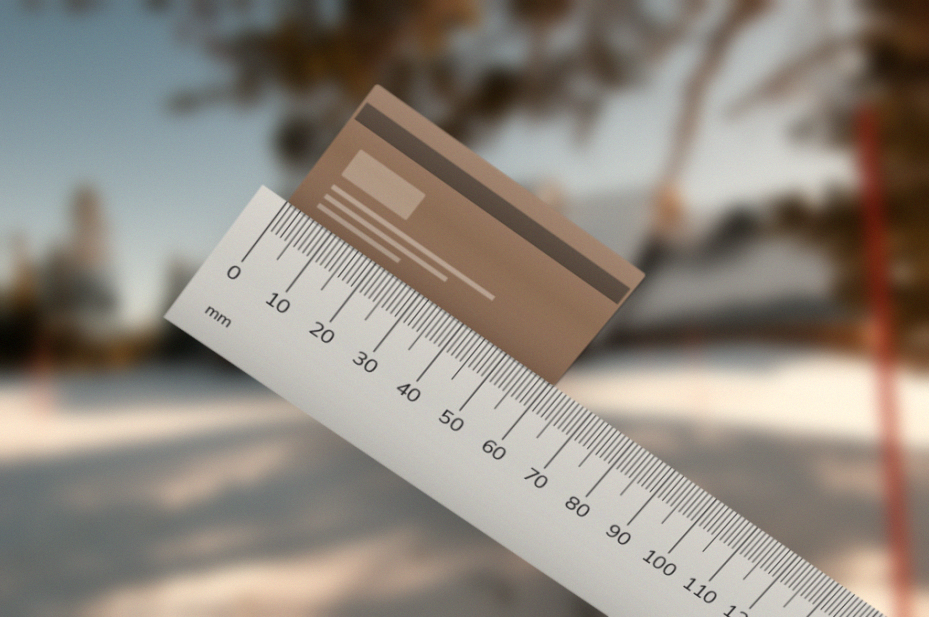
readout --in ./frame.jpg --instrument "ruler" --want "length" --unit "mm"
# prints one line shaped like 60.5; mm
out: 61; mm
